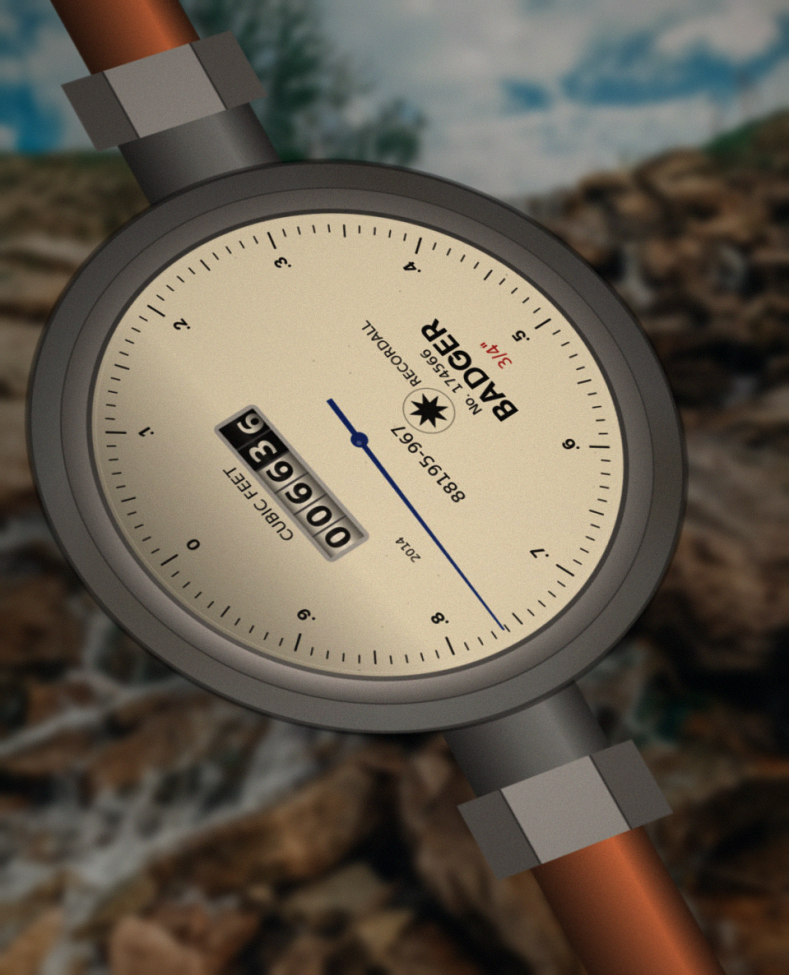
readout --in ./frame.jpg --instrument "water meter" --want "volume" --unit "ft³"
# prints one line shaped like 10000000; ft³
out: 6635.76; ft³
